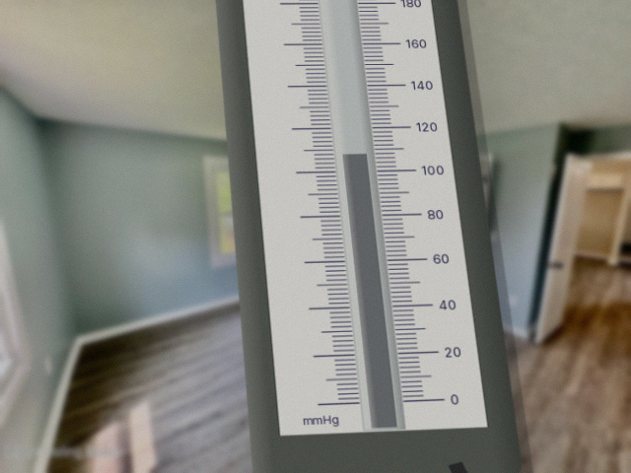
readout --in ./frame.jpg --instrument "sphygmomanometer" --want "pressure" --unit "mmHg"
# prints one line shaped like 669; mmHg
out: 108; mmHg
